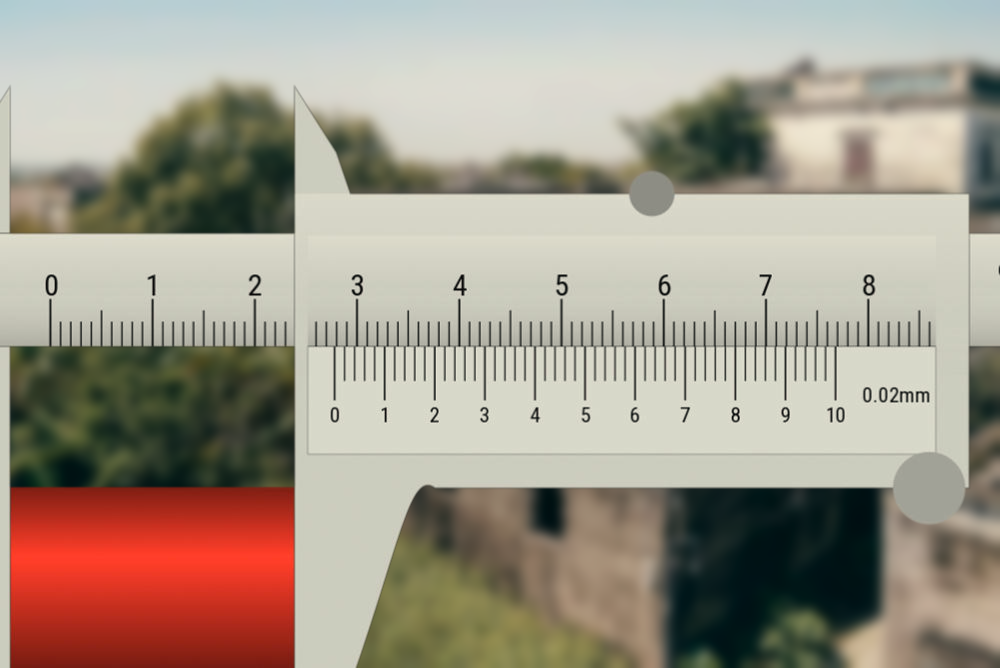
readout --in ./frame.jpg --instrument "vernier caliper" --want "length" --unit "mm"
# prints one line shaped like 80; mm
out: 27.8; mm
